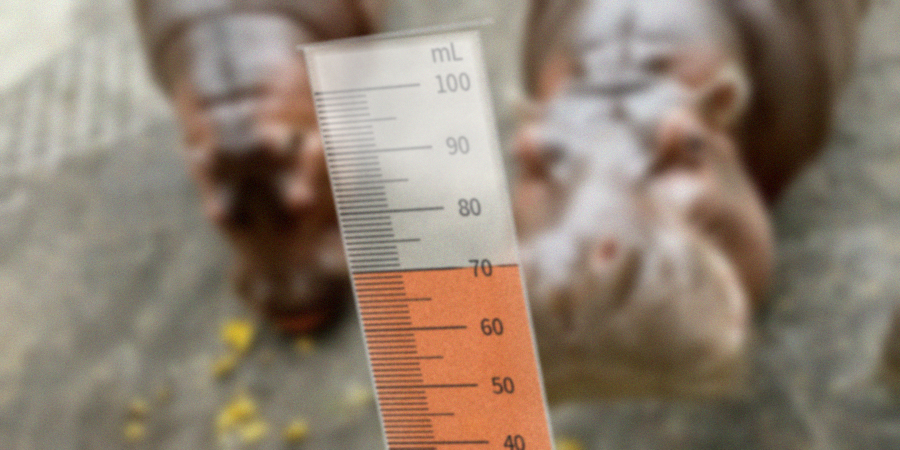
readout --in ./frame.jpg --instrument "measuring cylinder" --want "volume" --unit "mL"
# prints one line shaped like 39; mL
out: 70; mL
